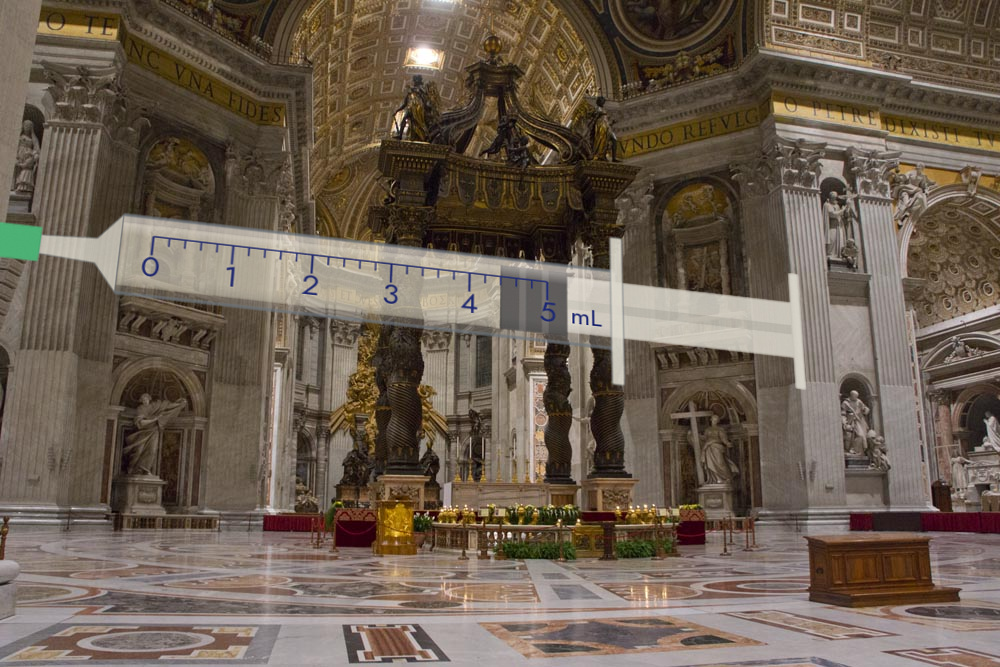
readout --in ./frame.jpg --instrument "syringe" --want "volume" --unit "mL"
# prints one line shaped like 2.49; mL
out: 4.4; mL
